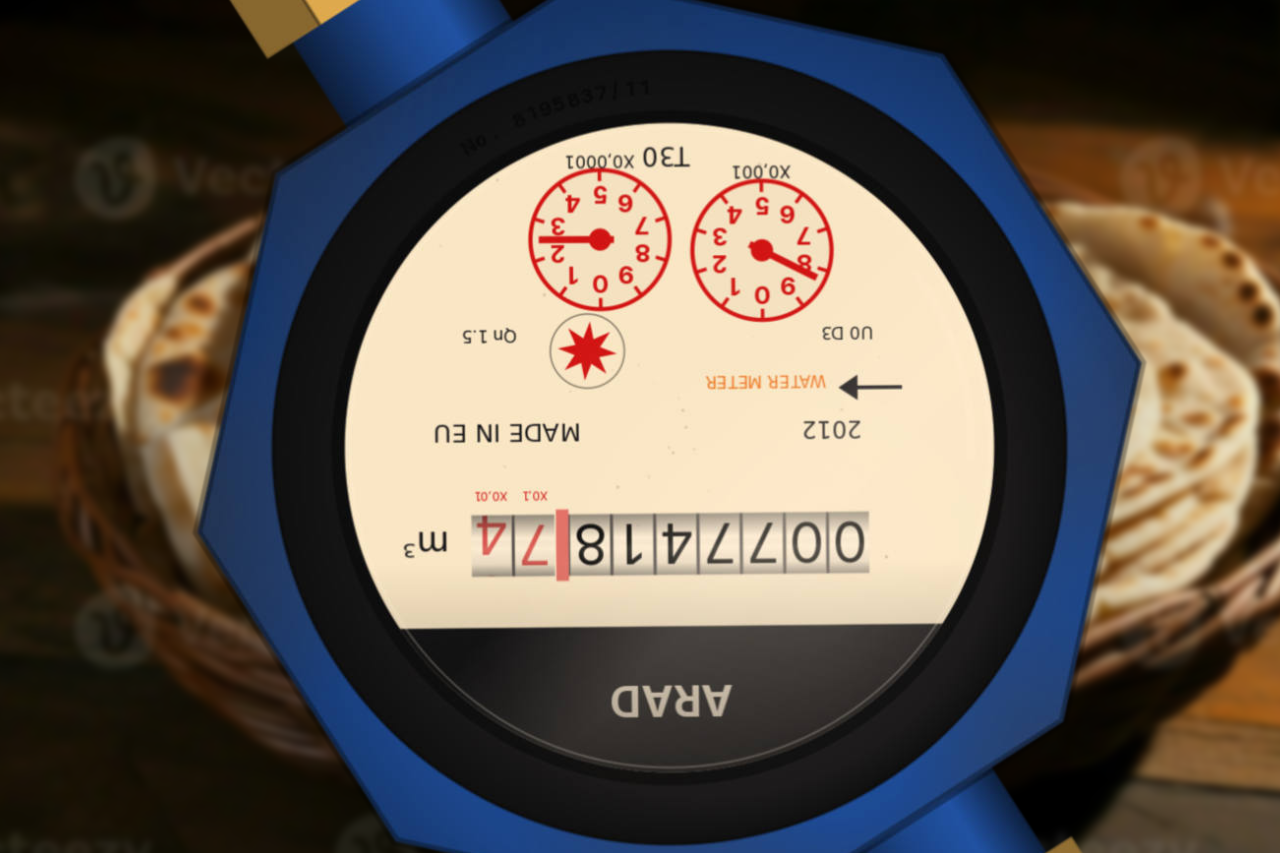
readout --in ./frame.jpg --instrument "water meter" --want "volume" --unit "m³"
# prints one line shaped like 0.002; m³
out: 77418.7382; m³
